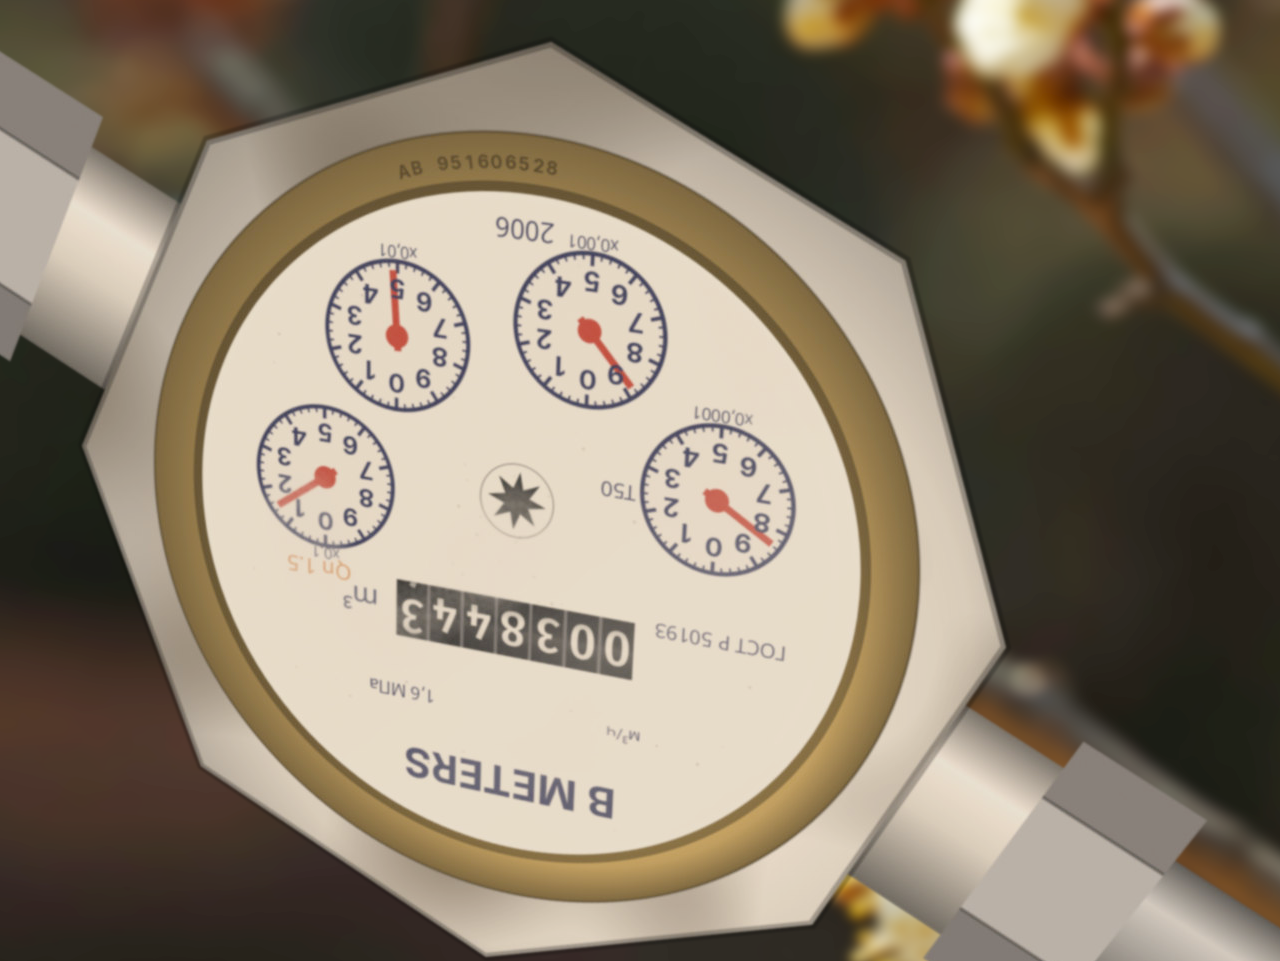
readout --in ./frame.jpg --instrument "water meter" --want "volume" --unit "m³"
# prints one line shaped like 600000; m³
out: 38443.1488; m³
